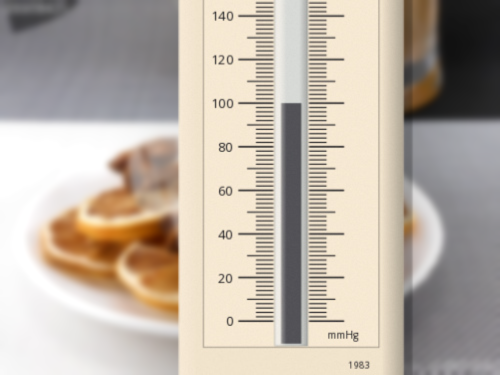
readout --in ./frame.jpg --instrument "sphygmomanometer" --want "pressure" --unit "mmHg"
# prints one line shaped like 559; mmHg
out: 100; mmHg
